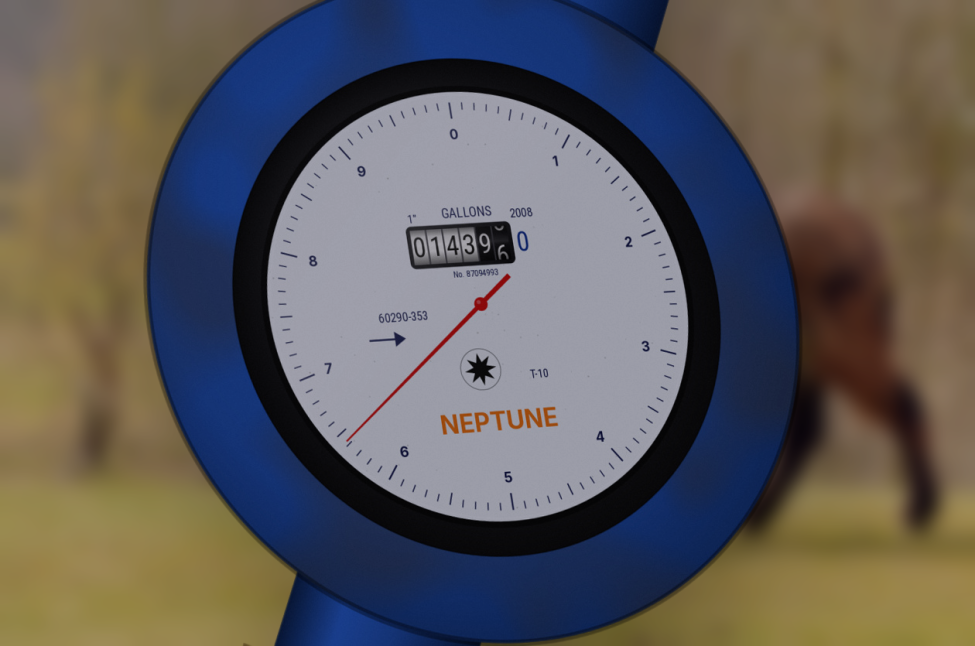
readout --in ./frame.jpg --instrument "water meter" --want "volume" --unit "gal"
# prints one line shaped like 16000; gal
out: 143956.4; gal
